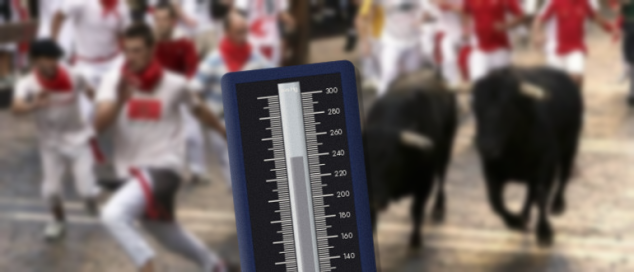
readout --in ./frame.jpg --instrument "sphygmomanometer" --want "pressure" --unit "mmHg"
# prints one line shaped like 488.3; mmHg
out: 240; mmHg
